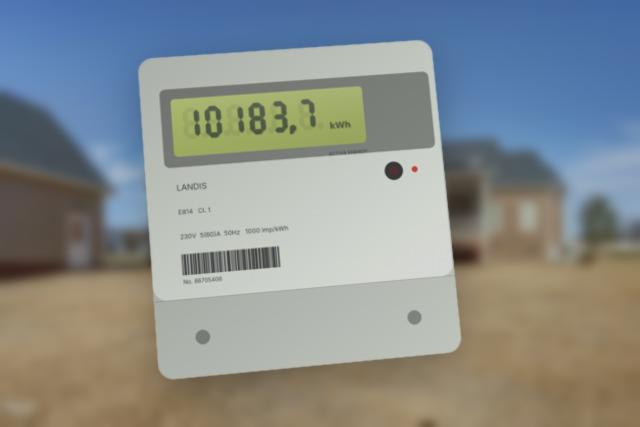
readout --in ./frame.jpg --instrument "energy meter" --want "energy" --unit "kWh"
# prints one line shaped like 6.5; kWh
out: 10183.7; kWh
